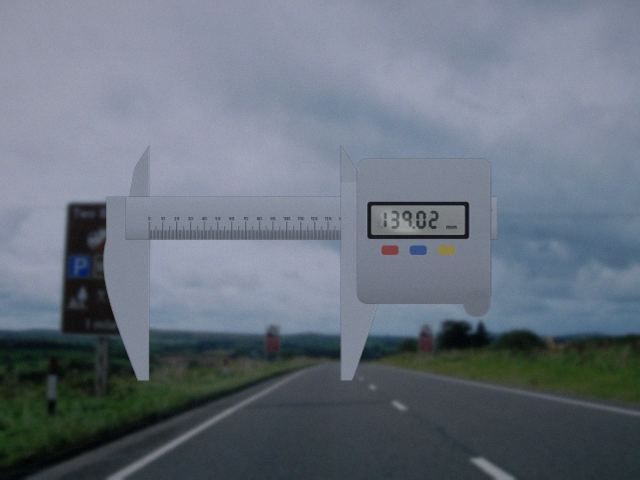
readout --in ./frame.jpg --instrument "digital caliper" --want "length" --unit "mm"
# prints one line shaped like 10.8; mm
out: 139.02; mm
